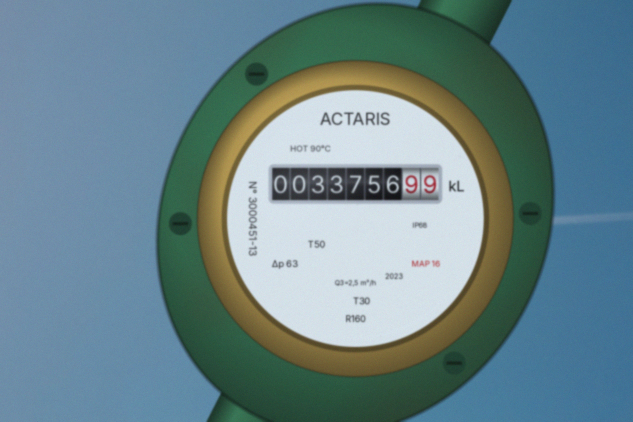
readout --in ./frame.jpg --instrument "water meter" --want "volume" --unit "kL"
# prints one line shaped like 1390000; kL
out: 33756.99; kL
